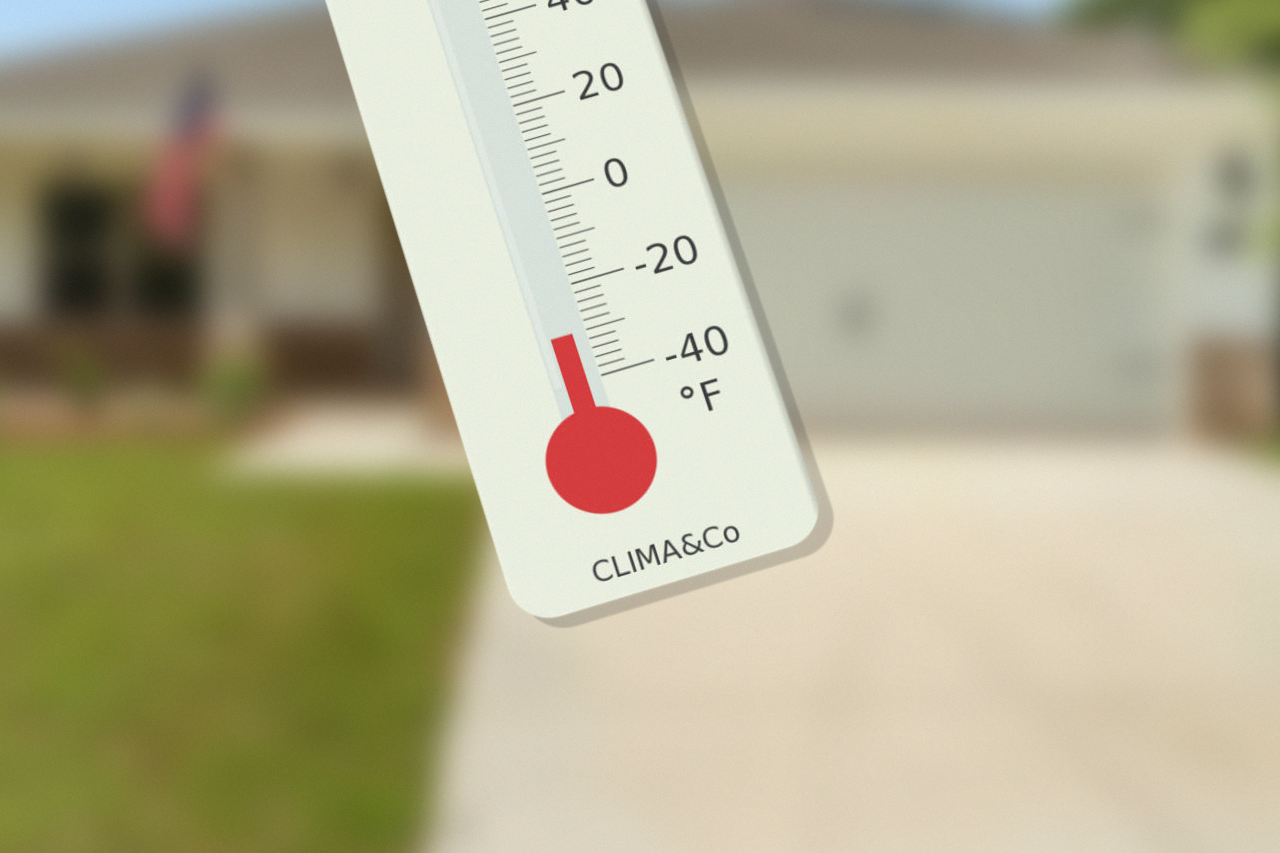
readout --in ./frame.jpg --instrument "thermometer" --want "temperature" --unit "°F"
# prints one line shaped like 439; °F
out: -30; °F
